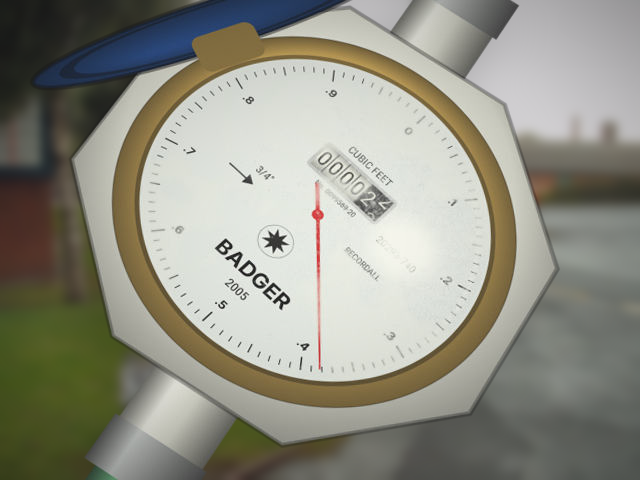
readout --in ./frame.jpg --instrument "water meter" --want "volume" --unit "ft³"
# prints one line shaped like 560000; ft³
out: 22.38; ft³
